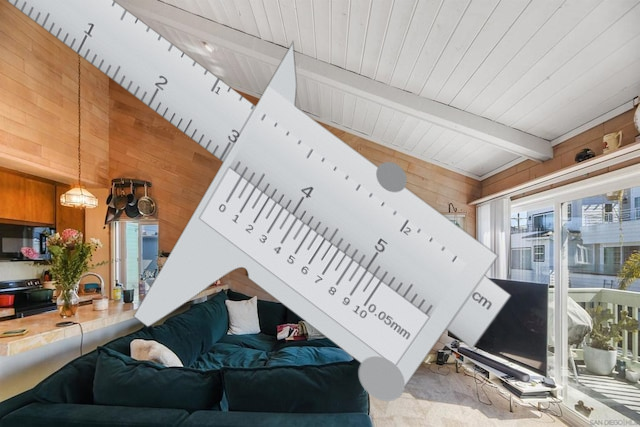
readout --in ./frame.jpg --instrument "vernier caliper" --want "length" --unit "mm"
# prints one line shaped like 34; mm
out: 33.0; mm
